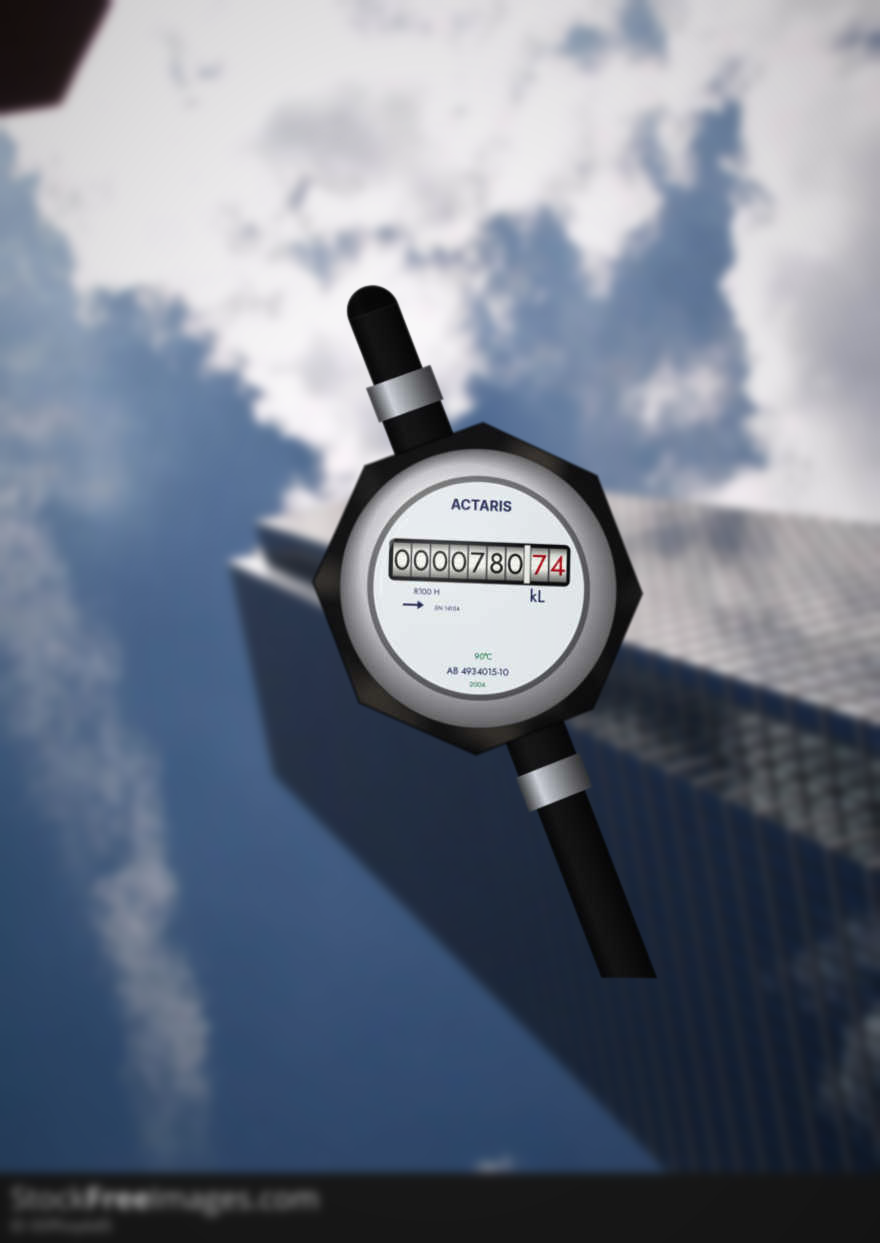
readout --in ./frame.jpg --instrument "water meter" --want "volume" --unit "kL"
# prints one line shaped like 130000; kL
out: 780.74; kL
